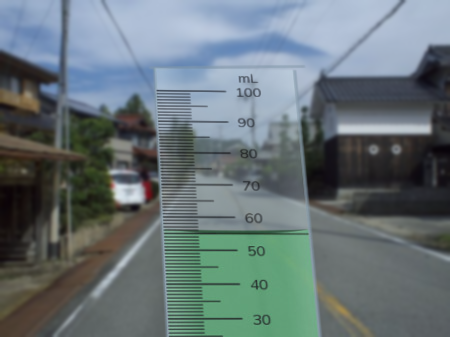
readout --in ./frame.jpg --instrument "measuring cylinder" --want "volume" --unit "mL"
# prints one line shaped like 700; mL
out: 55; mL
